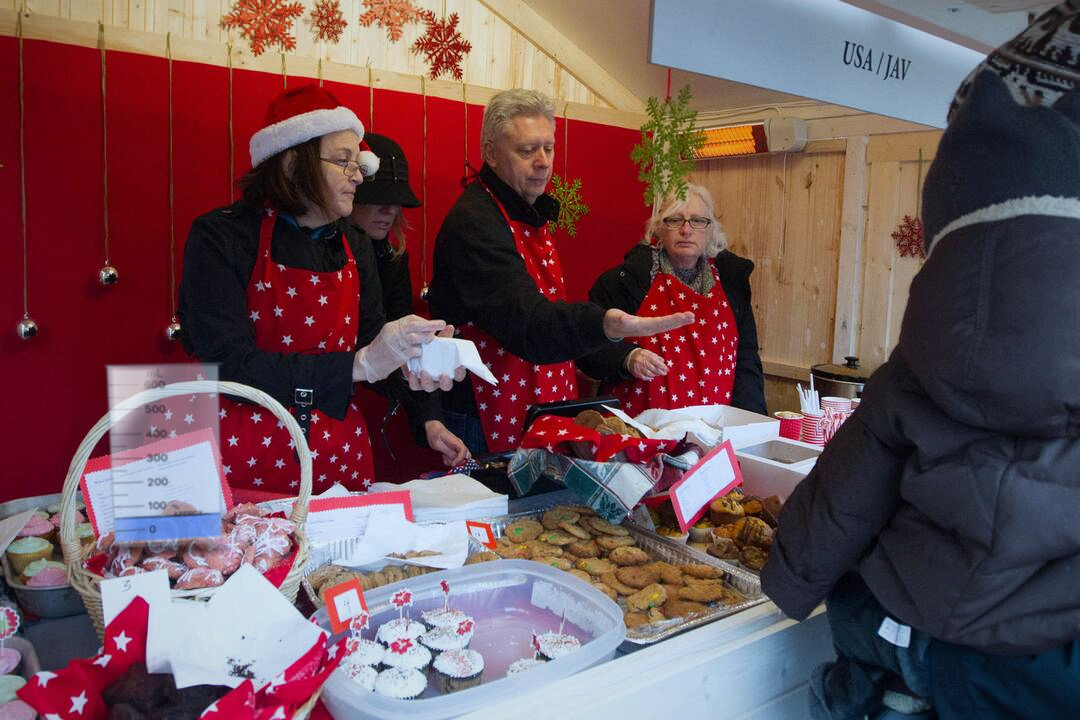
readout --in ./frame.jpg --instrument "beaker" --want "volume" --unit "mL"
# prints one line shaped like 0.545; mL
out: 50; mL
